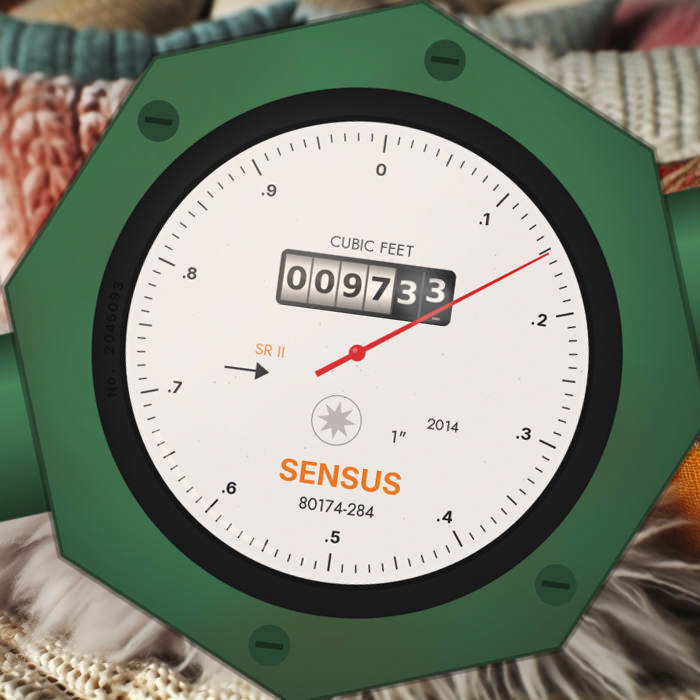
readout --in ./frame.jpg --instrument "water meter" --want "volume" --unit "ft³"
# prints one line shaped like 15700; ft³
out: 9733.15; ft³
